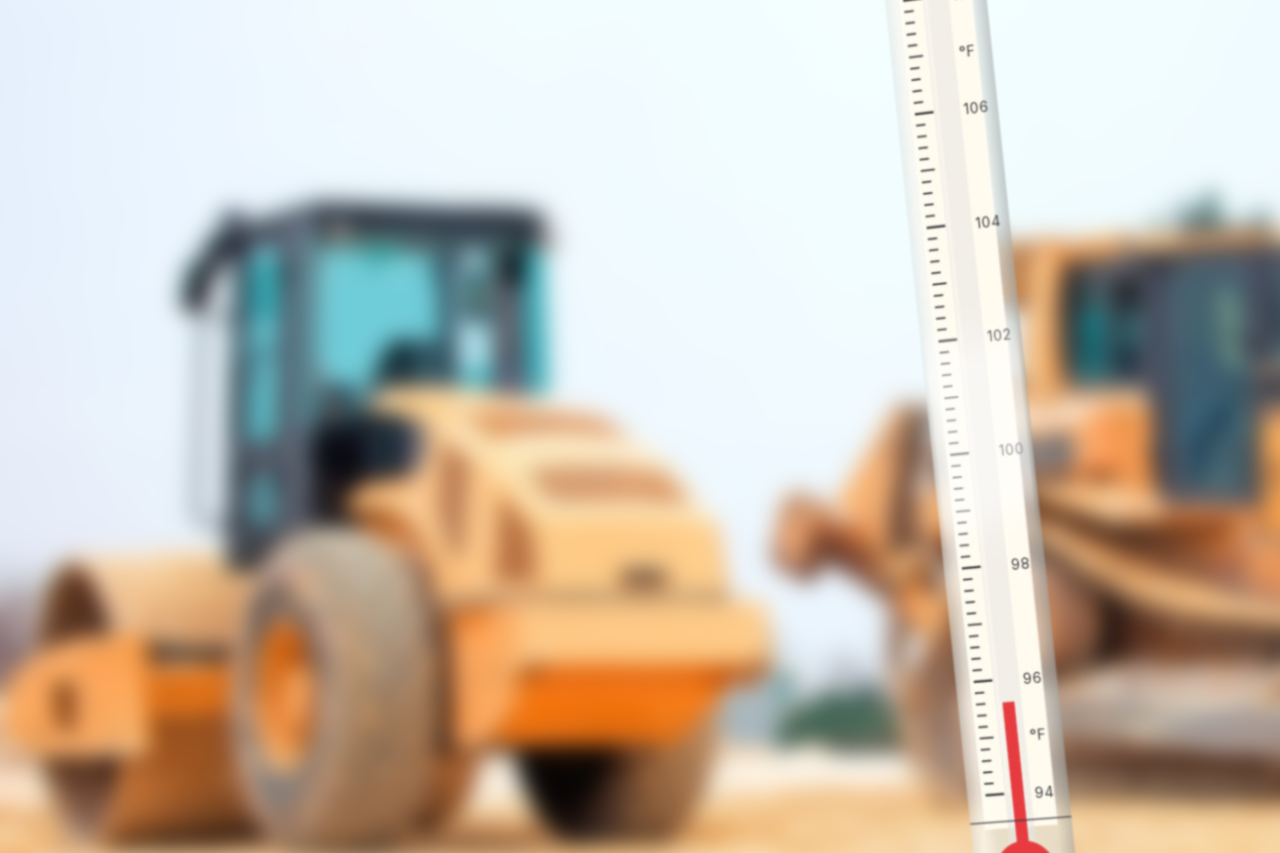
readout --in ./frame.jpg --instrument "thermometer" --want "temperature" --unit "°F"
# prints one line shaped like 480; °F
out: 95.6; °F
